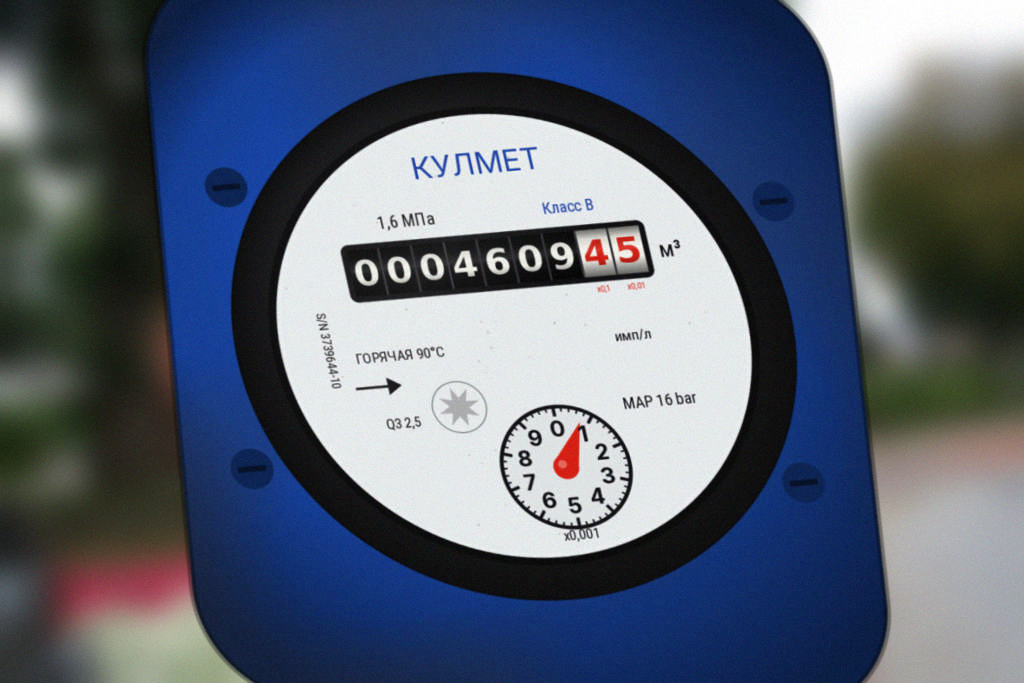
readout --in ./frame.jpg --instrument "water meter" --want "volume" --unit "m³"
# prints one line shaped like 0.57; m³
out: 4609.450; m³
